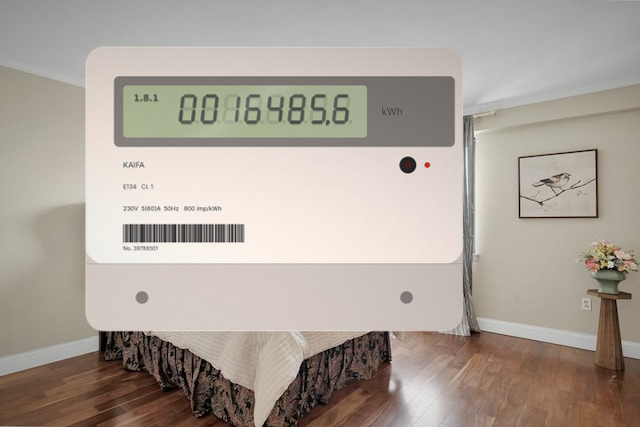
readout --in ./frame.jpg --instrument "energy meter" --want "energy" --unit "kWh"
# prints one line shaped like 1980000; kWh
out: 16485.6; kWh
